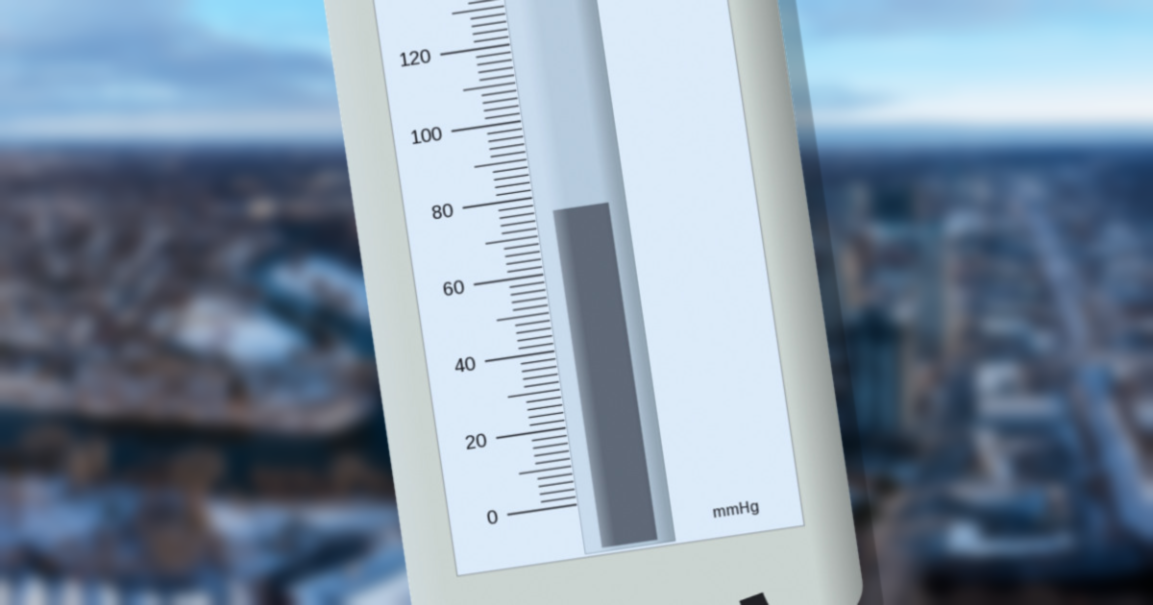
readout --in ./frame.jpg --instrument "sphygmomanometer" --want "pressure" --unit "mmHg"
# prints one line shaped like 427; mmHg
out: 76; mmHg
